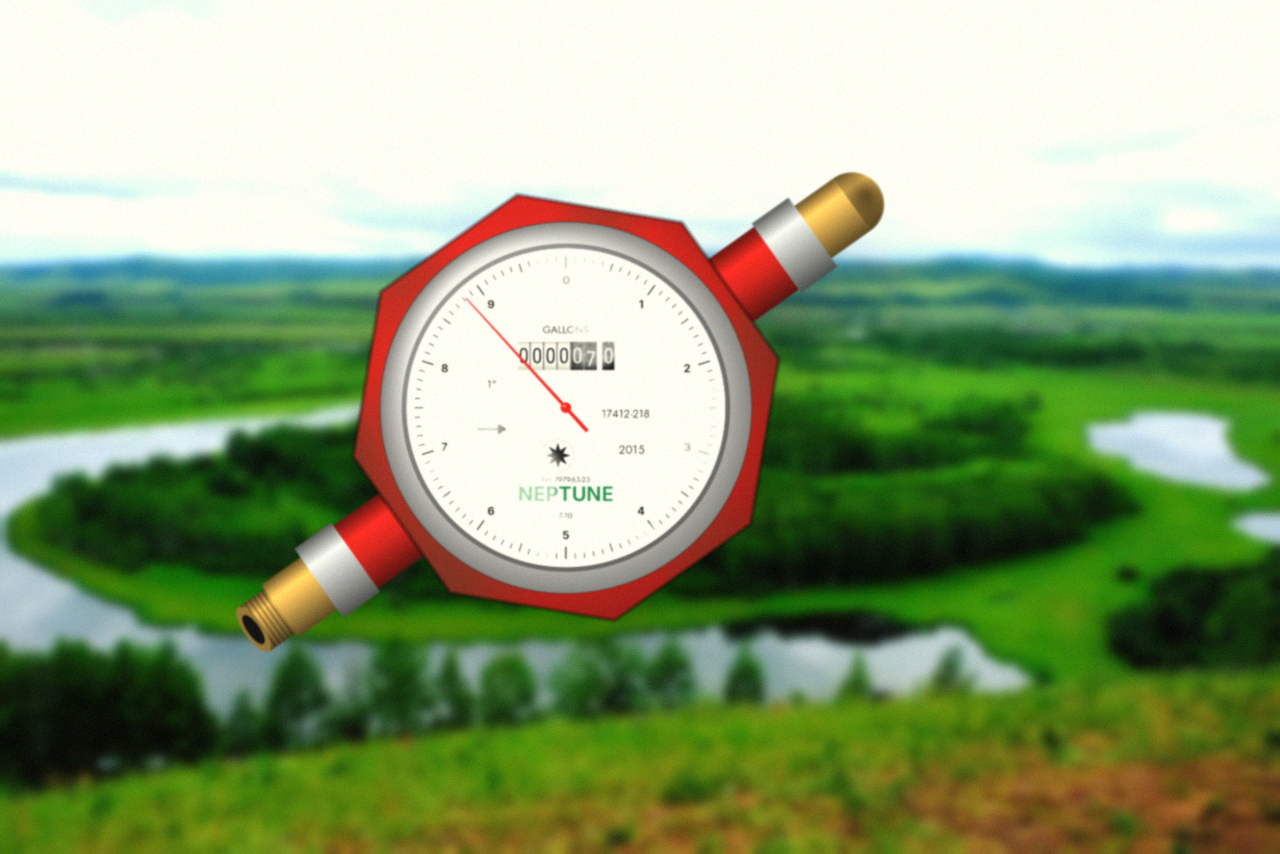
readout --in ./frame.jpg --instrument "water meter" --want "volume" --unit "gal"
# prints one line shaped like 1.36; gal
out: 68.8; gal
